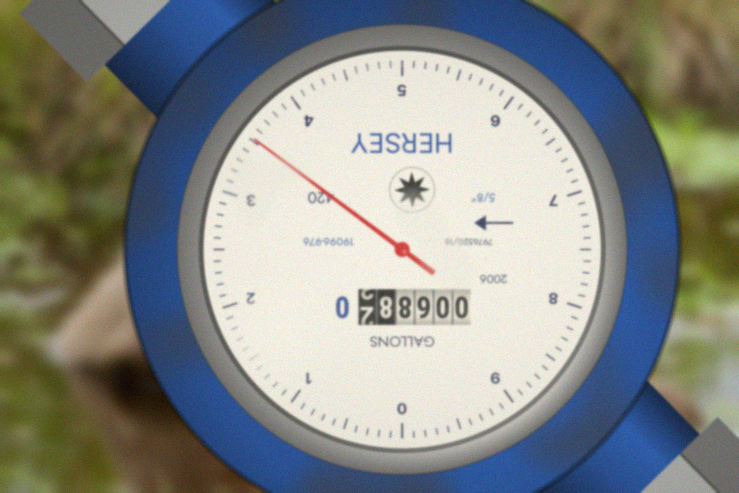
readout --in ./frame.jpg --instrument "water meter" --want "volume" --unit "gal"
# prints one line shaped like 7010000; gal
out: 68823.5; gal
